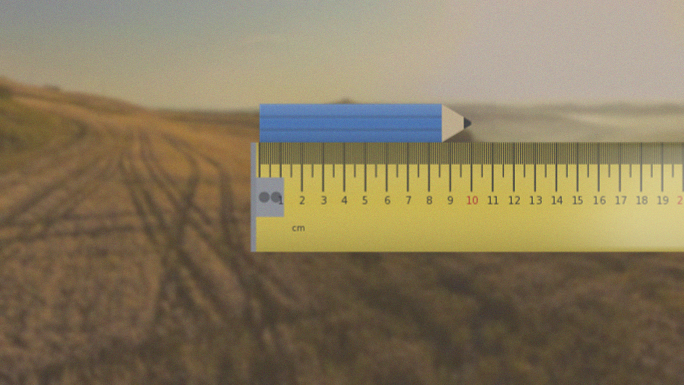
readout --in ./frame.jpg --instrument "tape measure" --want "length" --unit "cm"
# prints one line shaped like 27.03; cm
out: 10; cm
